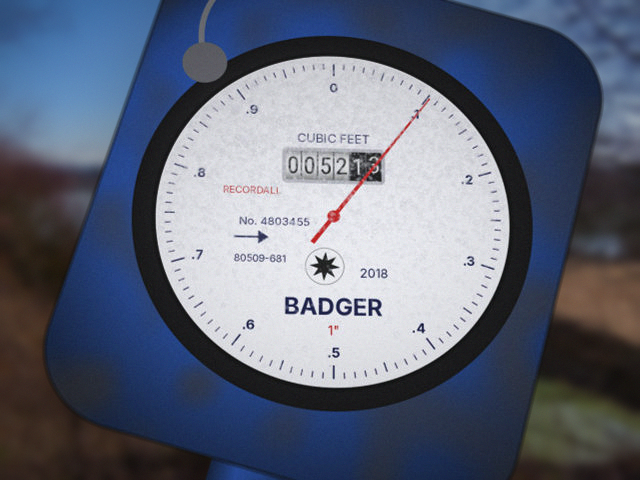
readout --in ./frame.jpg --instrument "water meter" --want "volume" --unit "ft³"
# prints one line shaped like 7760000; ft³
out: 5213.10; ft³
